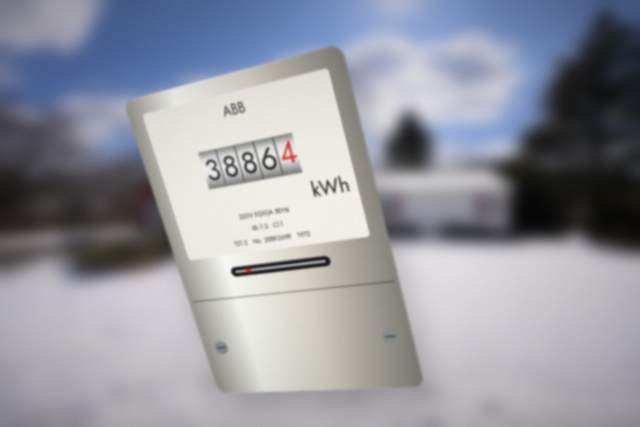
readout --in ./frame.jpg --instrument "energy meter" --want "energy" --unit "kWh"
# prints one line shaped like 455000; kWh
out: 3886.4; kWh
